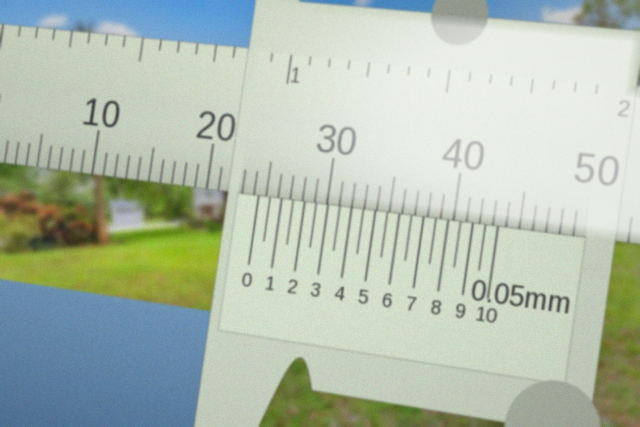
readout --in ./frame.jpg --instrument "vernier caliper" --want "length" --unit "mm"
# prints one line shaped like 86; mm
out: 24.4; mm
